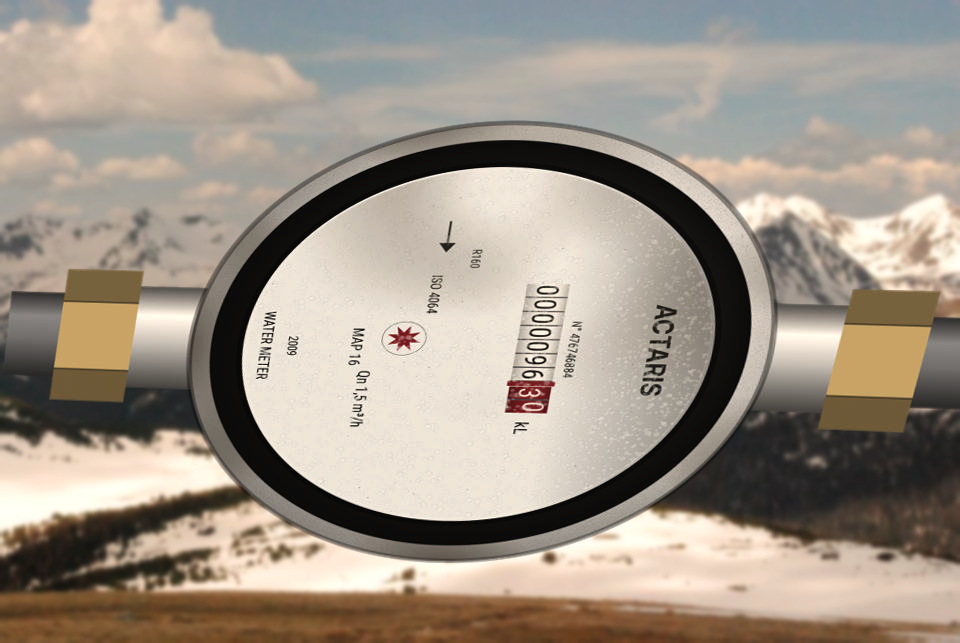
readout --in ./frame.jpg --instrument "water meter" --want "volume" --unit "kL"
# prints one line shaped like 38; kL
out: 96.30; kL
